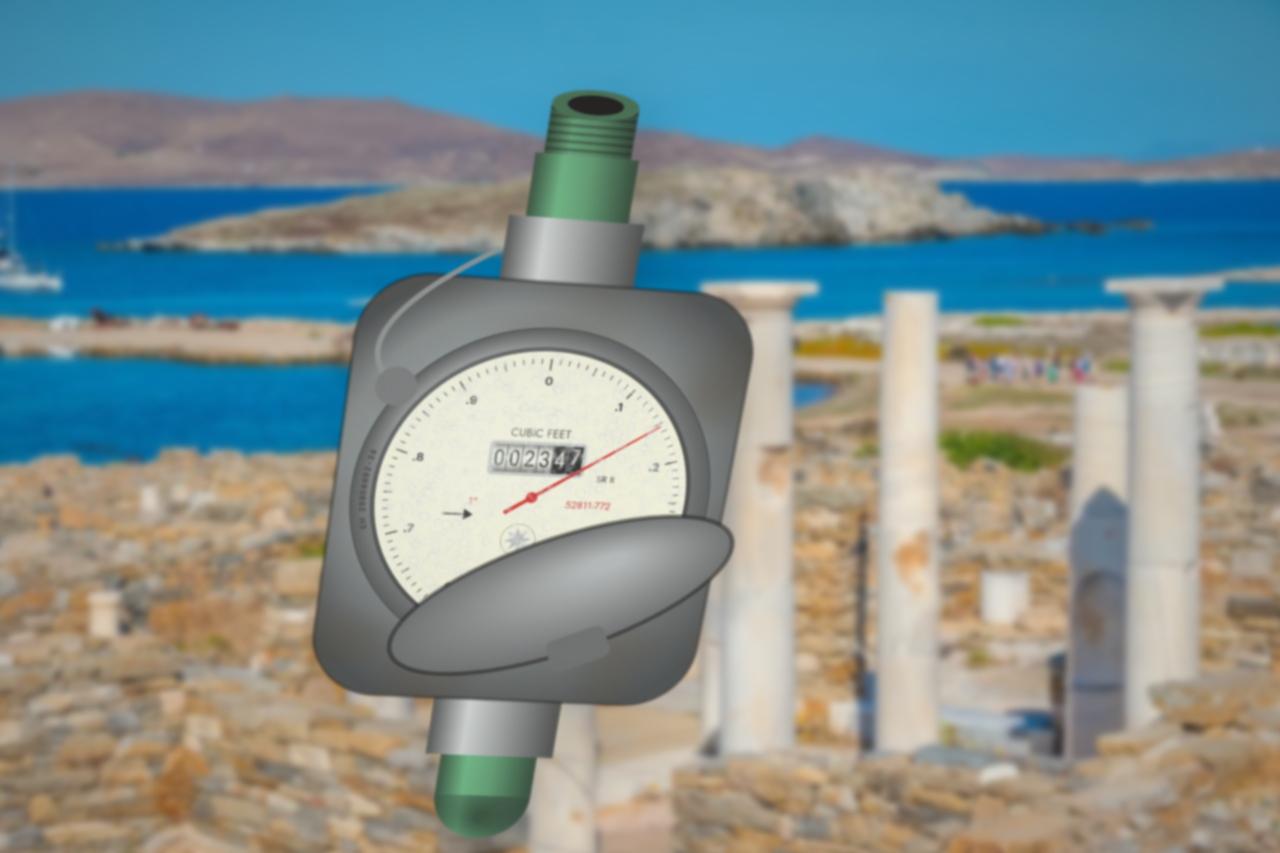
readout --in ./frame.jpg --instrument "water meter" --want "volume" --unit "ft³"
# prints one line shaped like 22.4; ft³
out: 2347.15; ft³
